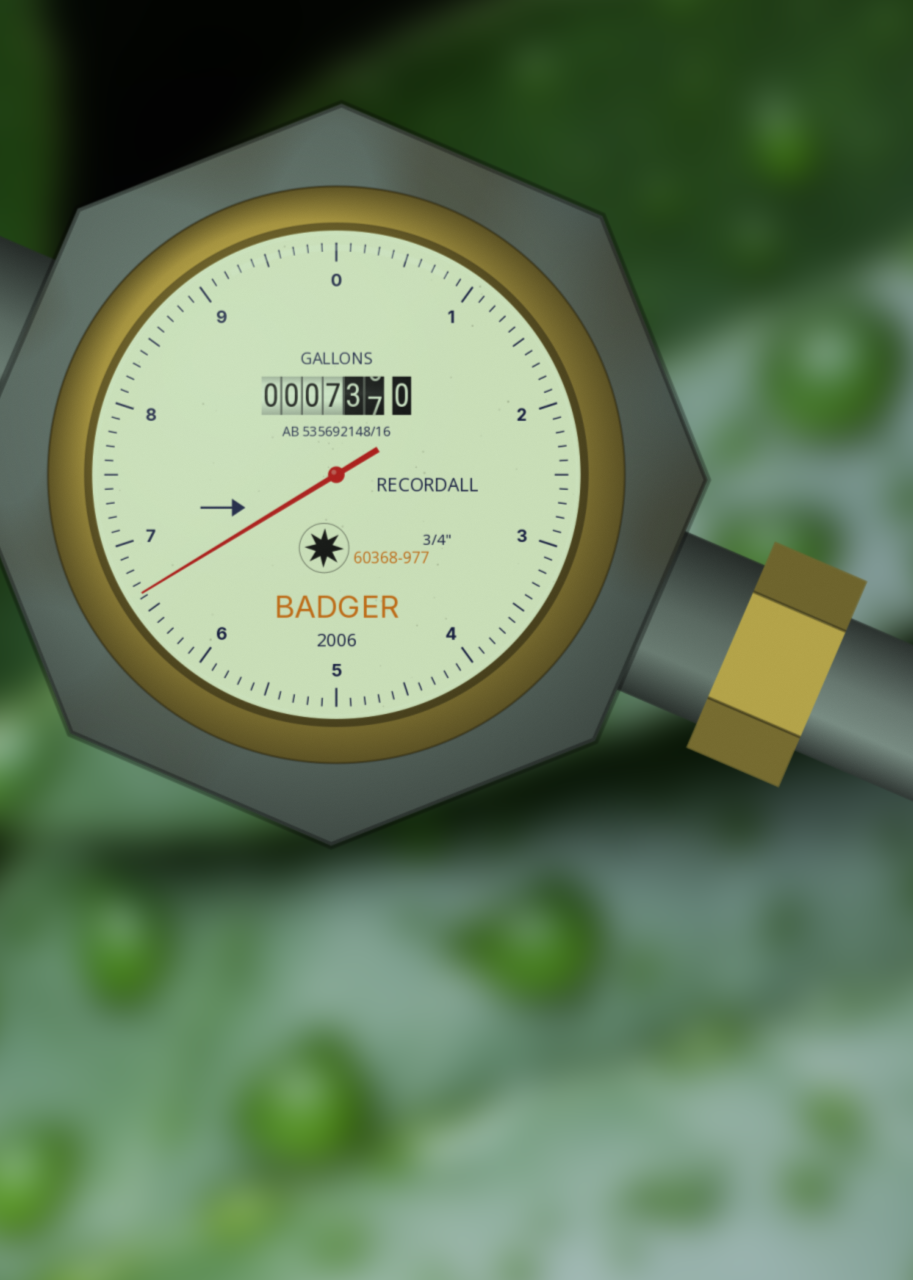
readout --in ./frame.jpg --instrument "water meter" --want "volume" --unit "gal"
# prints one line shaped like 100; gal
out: 7366.6; gal
